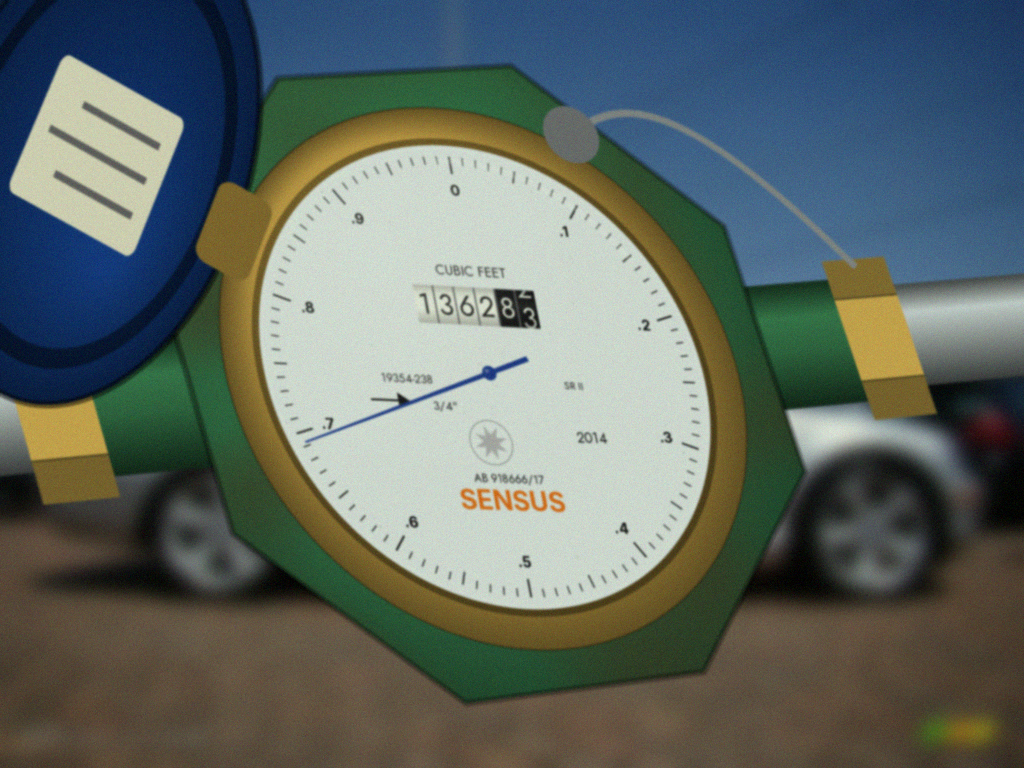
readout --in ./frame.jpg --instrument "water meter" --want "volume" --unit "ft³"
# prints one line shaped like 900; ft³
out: 136282.69; ft³
